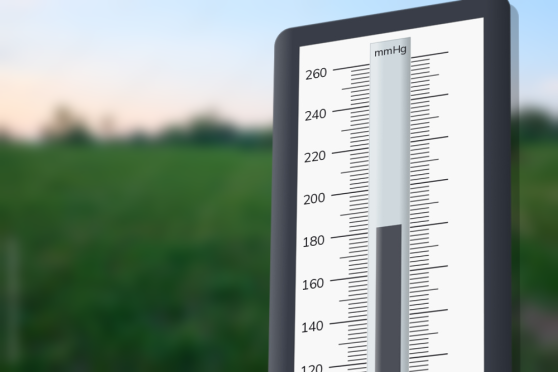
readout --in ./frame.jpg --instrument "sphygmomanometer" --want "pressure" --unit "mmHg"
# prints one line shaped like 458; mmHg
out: 182; mmHg
